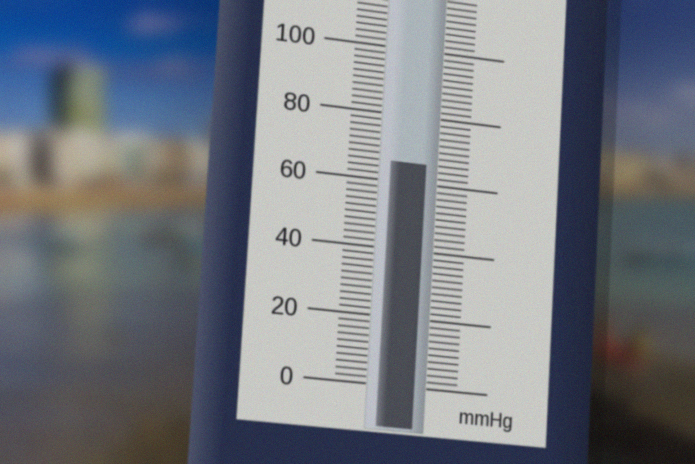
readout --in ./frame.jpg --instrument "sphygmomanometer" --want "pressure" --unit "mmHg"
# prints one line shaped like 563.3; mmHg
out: 66; mmHg
